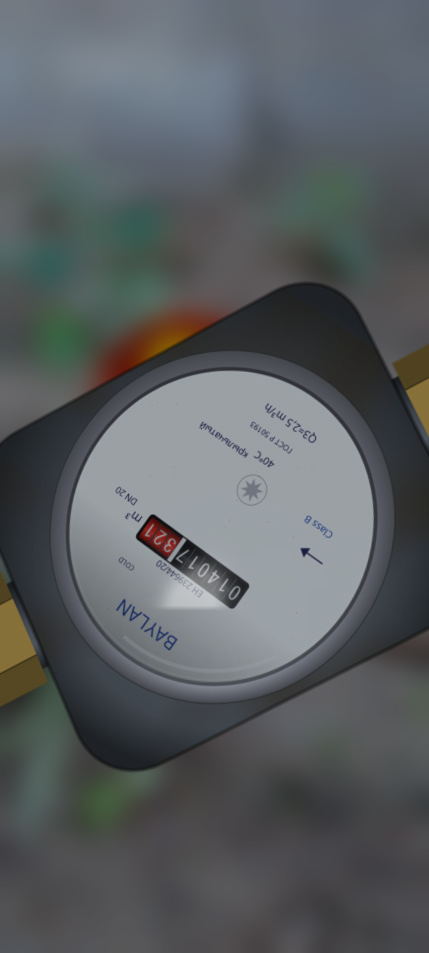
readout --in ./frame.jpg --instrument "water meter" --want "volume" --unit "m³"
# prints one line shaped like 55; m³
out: 14017.321; m³
